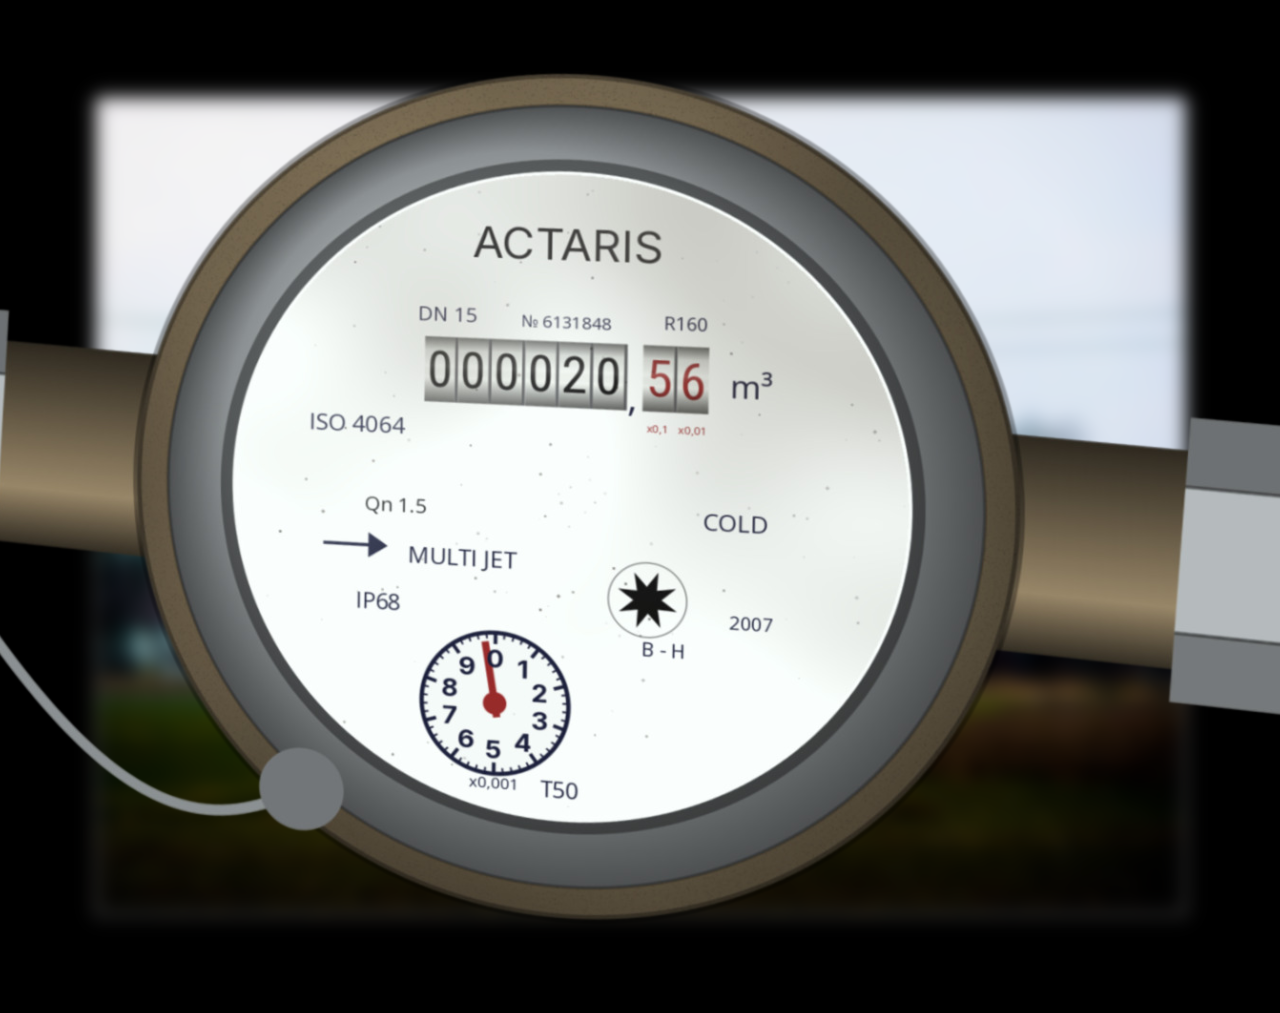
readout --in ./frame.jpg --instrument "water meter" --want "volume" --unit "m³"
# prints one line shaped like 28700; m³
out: 20.559; m³
